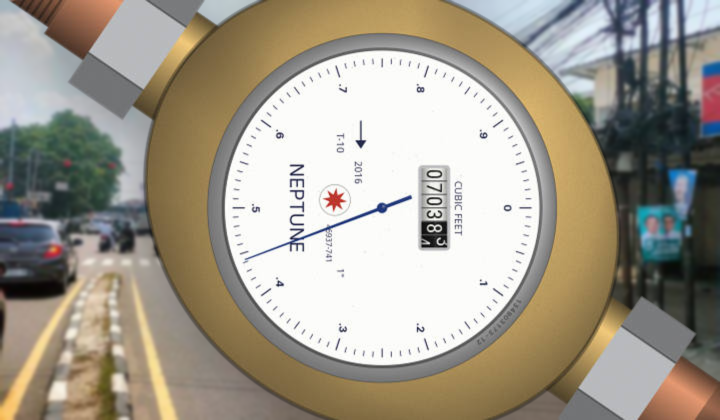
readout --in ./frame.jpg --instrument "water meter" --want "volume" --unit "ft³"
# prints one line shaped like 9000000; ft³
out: 70383.44; ft³
